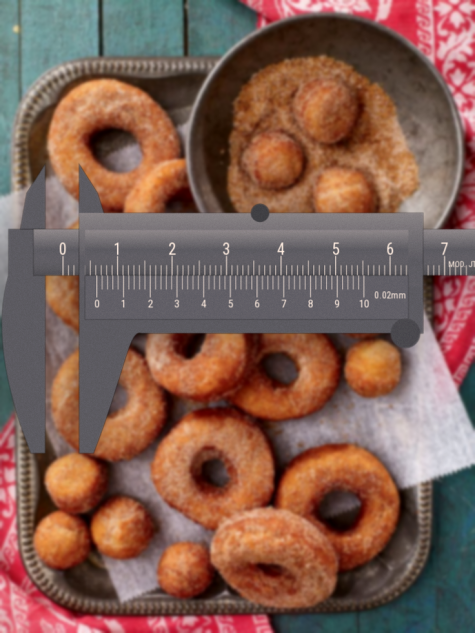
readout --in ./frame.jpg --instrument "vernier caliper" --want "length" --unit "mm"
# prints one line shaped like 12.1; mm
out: 6.2; mm
